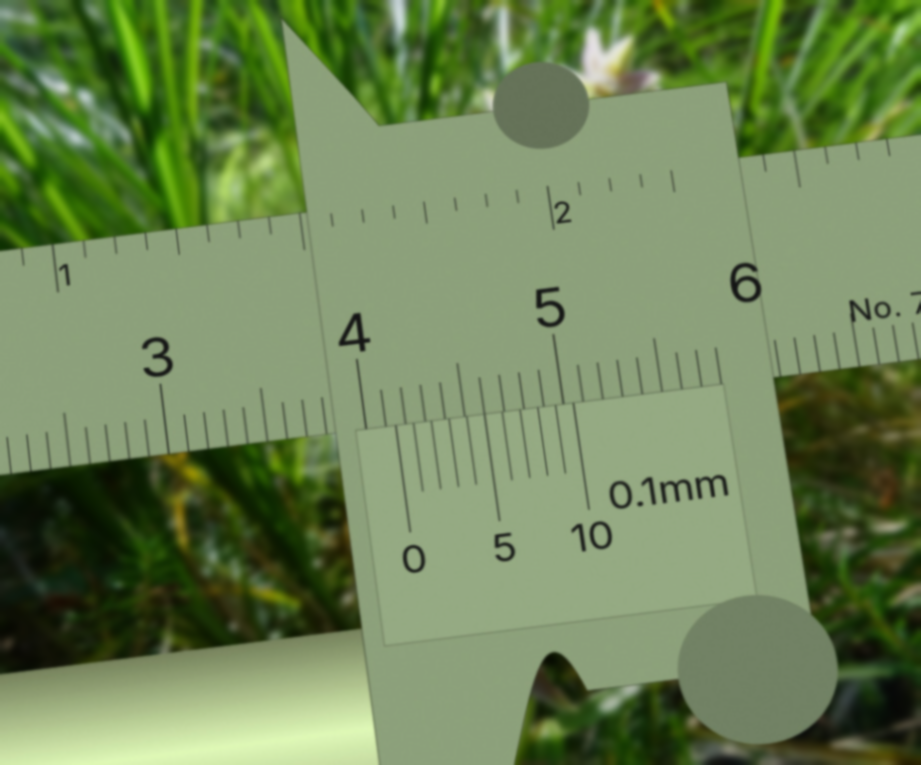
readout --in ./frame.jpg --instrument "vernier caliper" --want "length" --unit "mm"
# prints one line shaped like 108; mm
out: 41.5; mm
